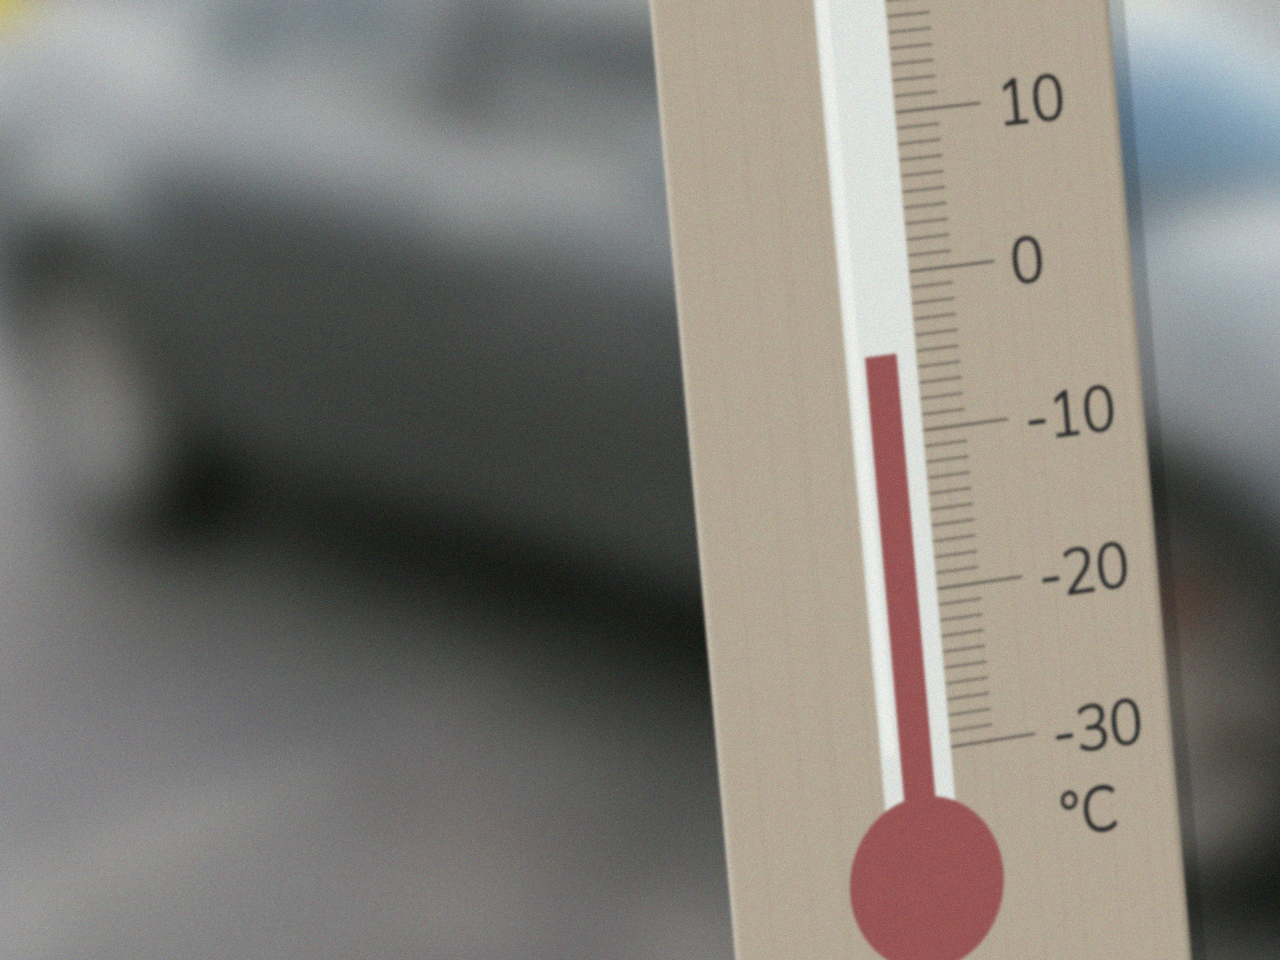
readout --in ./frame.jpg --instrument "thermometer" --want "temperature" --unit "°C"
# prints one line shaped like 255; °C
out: -5; °C
